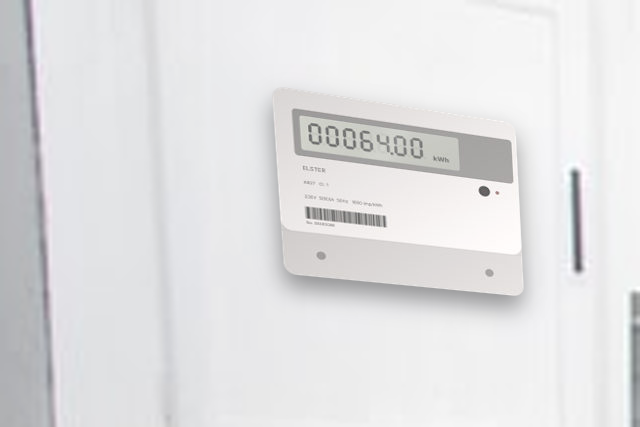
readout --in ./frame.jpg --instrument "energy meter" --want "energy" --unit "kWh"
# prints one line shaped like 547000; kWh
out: 64.00; kWh
